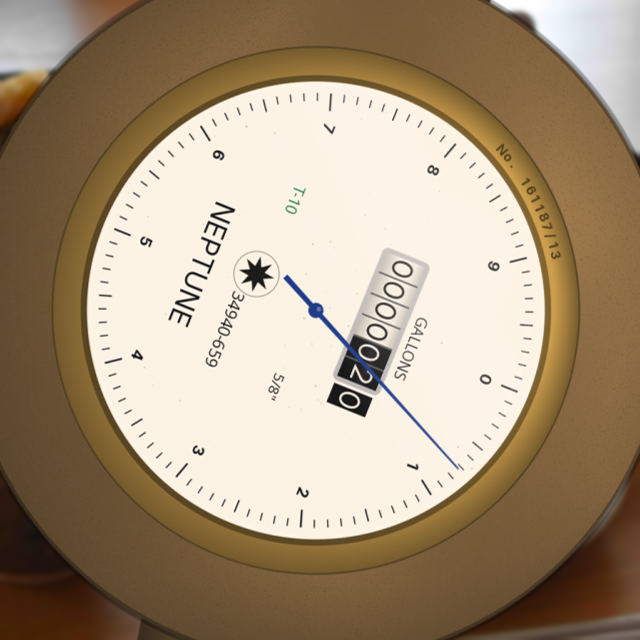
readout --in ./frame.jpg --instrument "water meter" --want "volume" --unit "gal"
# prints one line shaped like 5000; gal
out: 20.7; gal
